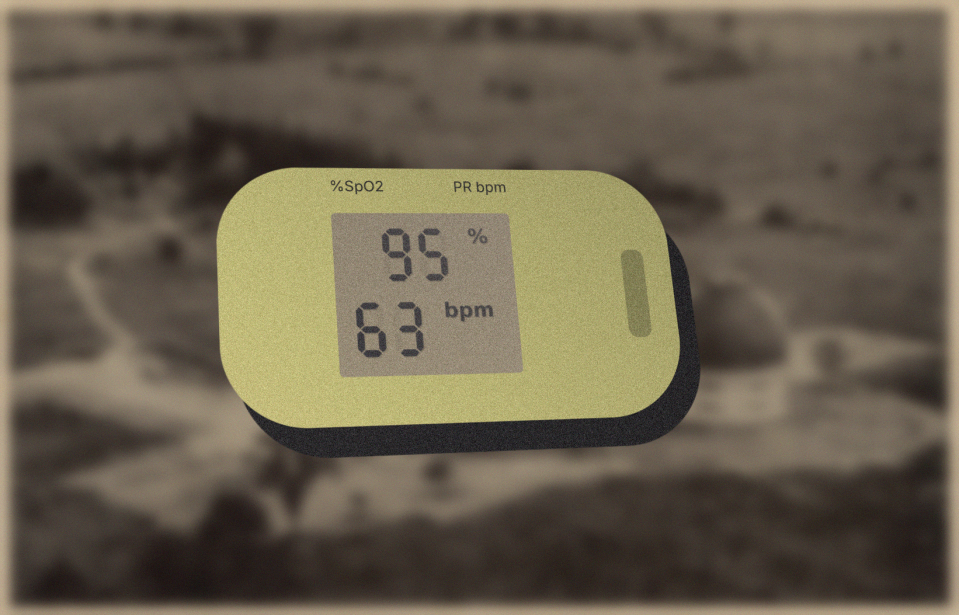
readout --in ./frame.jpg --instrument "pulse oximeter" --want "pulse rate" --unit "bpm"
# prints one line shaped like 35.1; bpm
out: 63; bpm
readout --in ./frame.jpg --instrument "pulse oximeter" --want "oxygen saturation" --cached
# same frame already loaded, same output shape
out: 95; %
